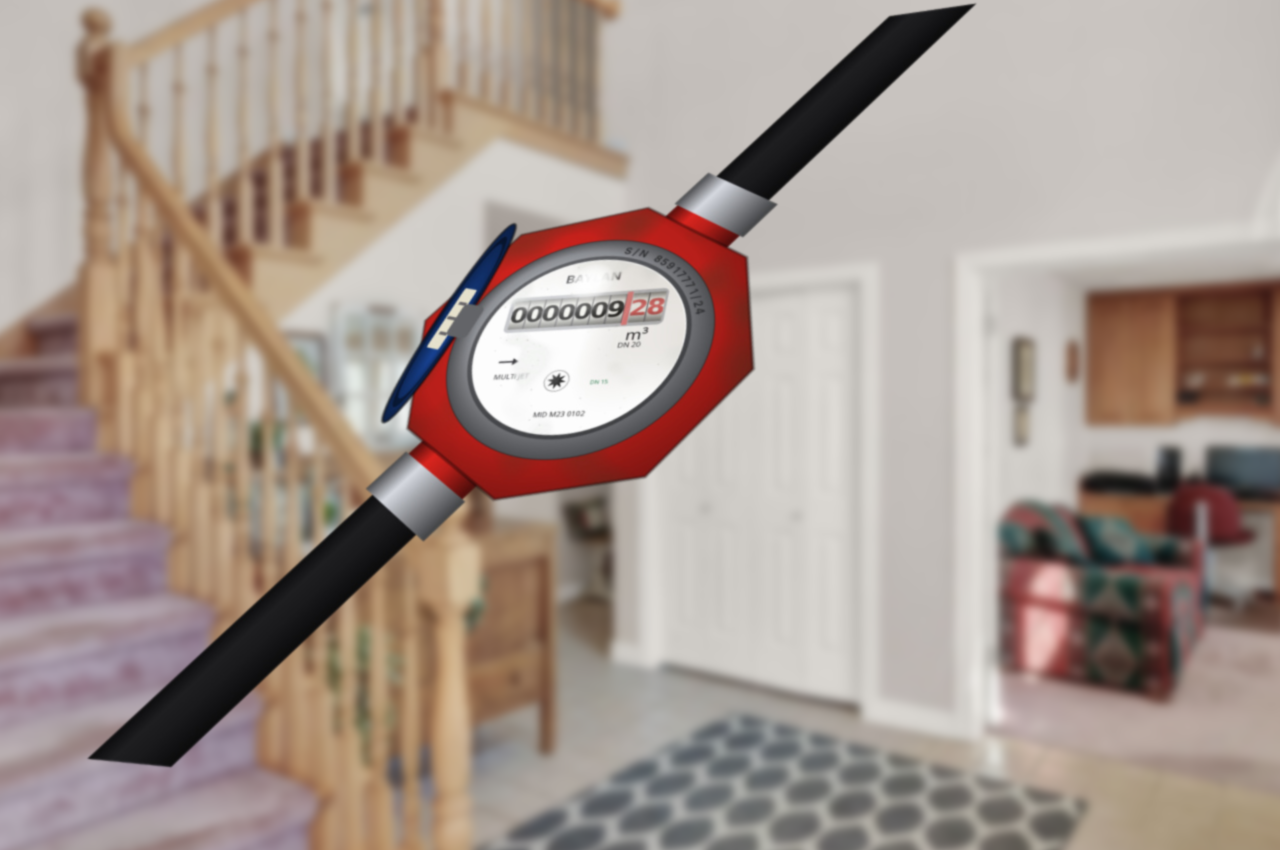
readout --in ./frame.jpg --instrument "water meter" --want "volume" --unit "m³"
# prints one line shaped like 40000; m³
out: 9.28; m³
